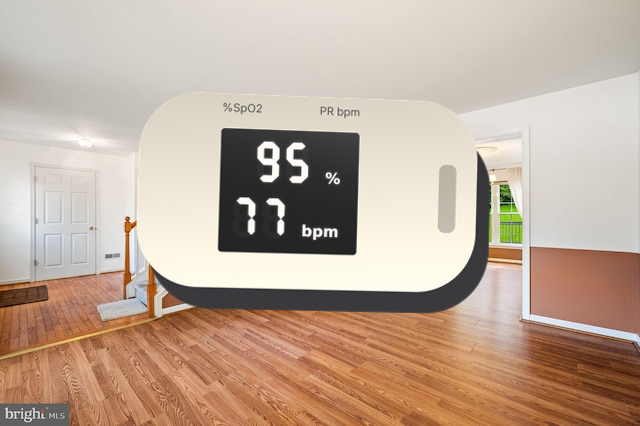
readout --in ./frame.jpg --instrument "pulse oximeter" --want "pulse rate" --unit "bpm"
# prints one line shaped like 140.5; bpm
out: 77; bpm
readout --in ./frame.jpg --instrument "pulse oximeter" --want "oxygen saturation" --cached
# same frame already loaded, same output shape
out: 95; %
